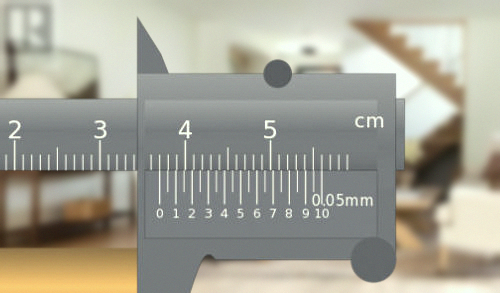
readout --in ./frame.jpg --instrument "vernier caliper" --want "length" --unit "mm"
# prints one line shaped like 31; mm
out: 37.0; mm
